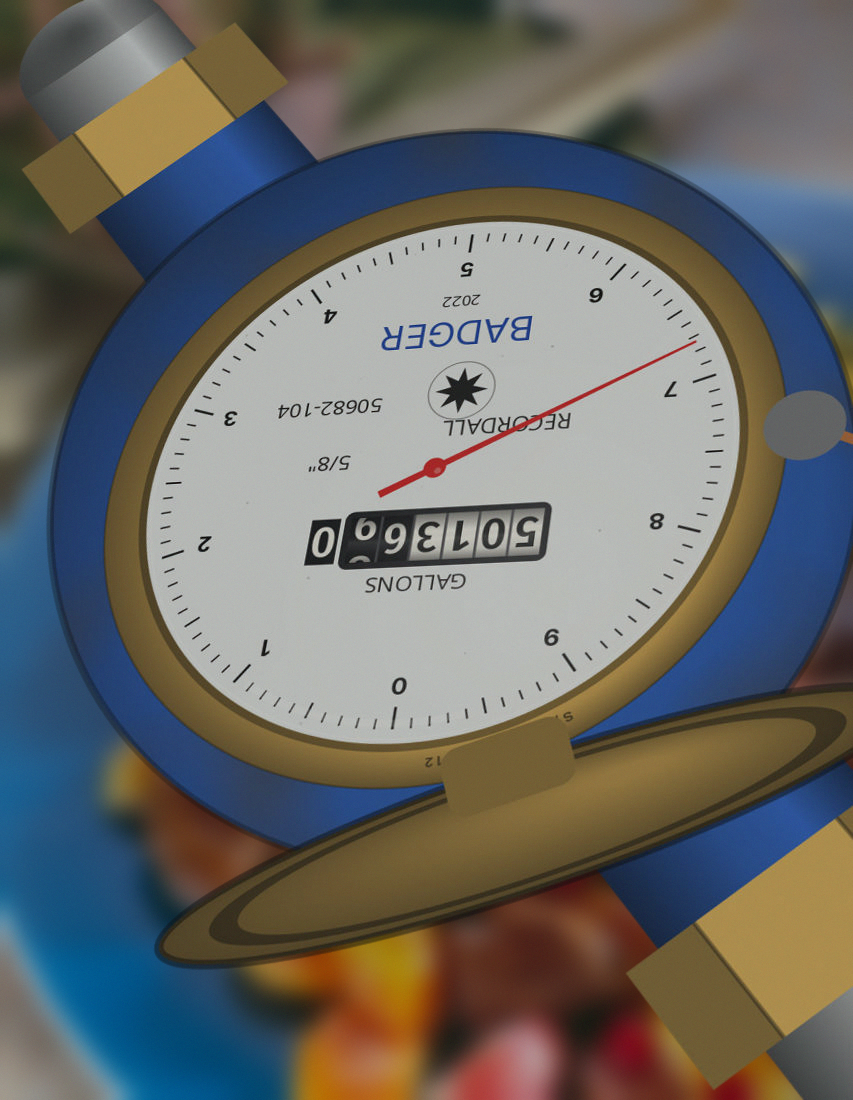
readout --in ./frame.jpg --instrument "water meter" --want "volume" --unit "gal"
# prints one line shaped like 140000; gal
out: 5013686.7; gal
